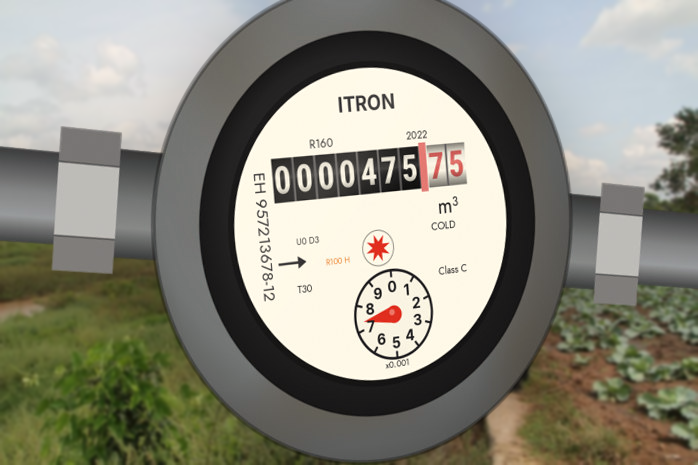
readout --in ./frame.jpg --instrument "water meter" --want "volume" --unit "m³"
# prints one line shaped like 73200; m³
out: 475.757; m³
